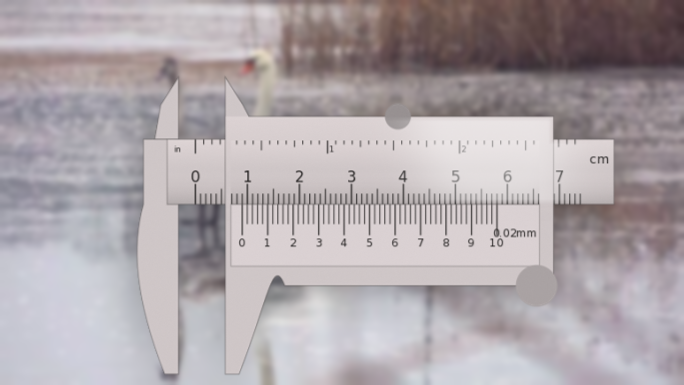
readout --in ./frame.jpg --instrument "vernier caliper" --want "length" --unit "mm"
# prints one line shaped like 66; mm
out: 9.0; mm
